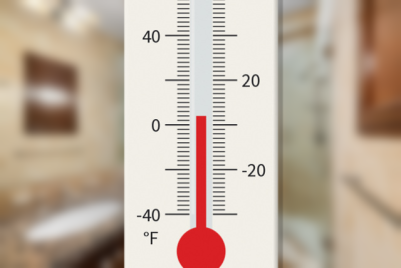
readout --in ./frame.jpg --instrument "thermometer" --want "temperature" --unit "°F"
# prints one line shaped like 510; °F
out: 4; °F
